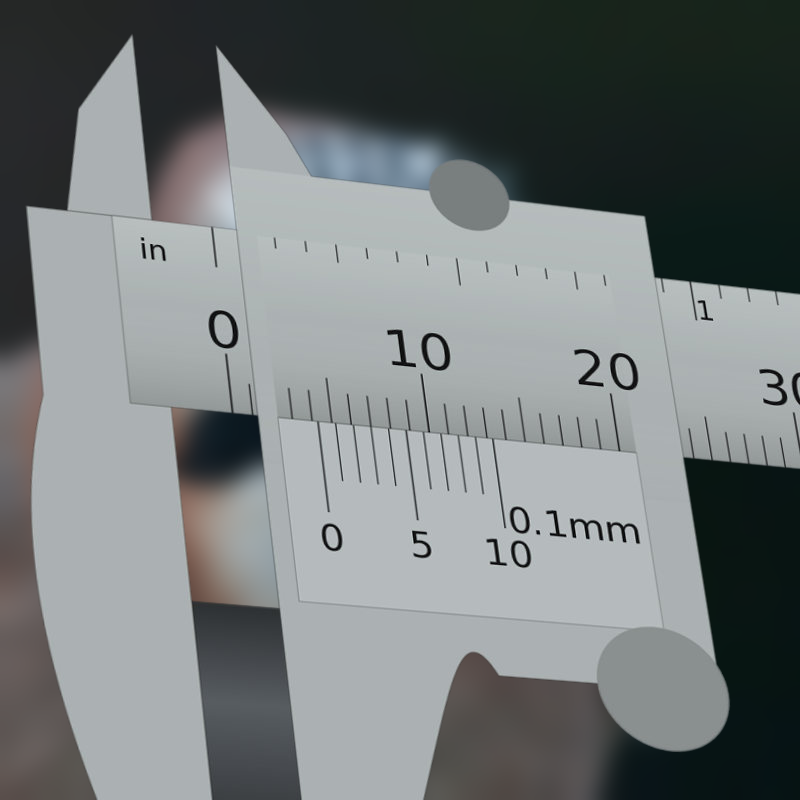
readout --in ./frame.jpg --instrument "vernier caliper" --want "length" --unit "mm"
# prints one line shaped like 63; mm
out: 4.3; mm
